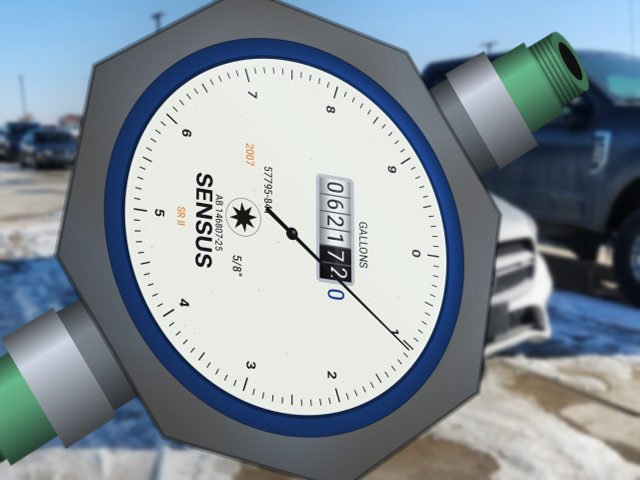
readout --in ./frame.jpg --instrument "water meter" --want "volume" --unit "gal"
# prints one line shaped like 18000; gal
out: 621721.0; gal
